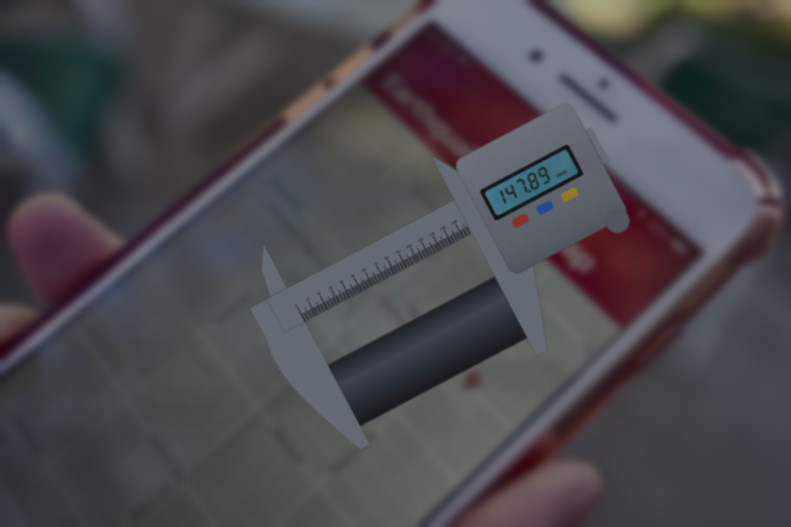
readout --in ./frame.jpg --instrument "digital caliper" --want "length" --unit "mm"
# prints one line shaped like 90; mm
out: 147.89; mm
